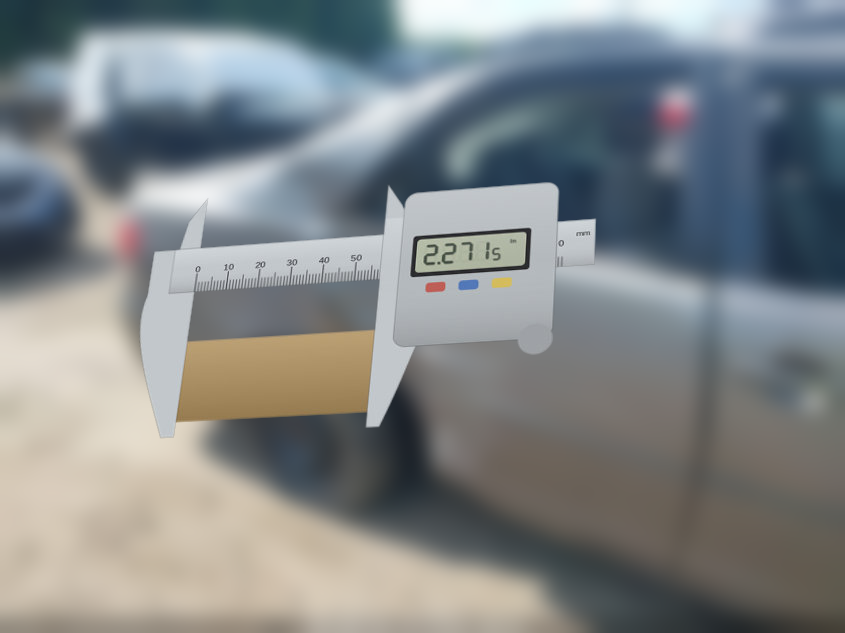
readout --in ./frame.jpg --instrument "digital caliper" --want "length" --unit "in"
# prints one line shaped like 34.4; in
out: 2.2715; in
